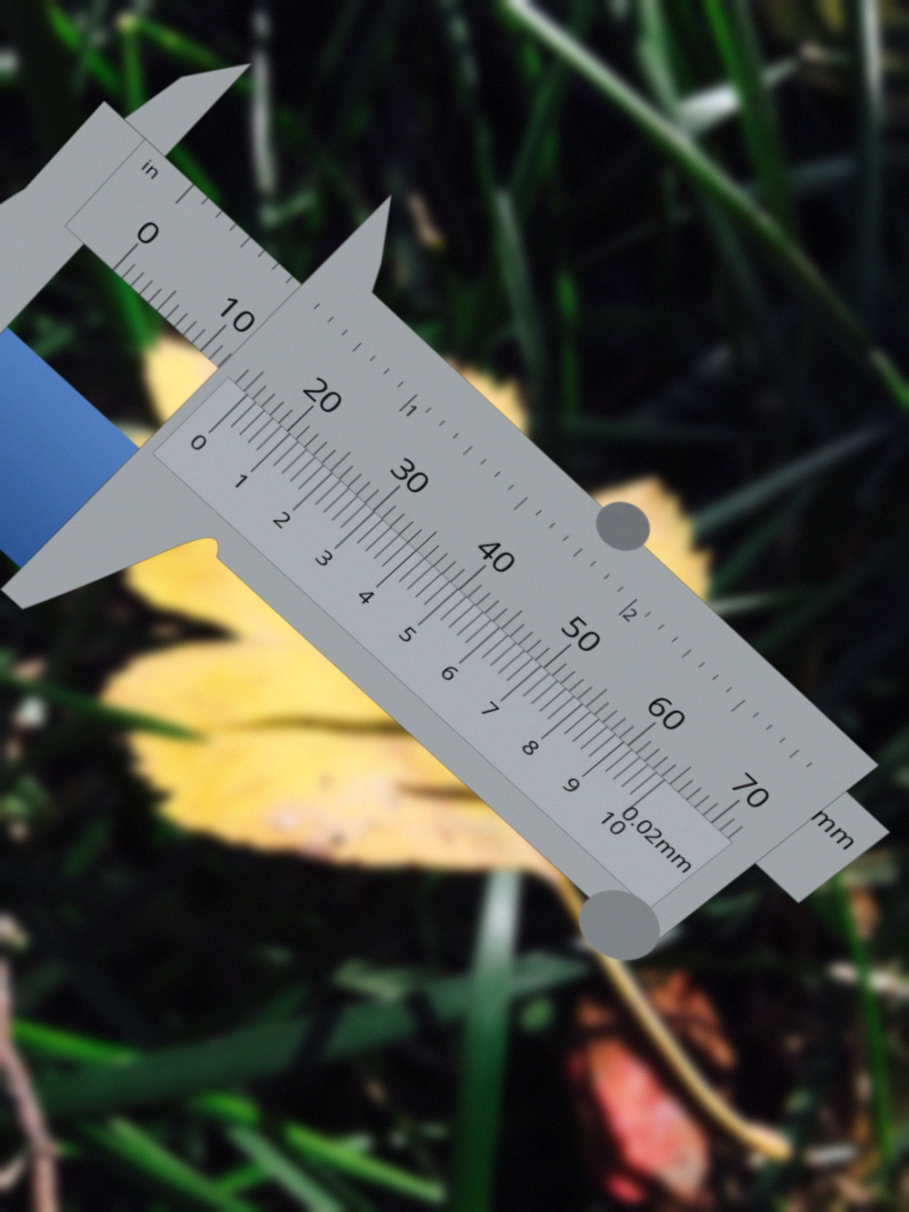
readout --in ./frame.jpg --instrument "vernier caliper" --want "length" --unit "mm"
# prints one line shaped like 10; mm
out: 15.4; mm
